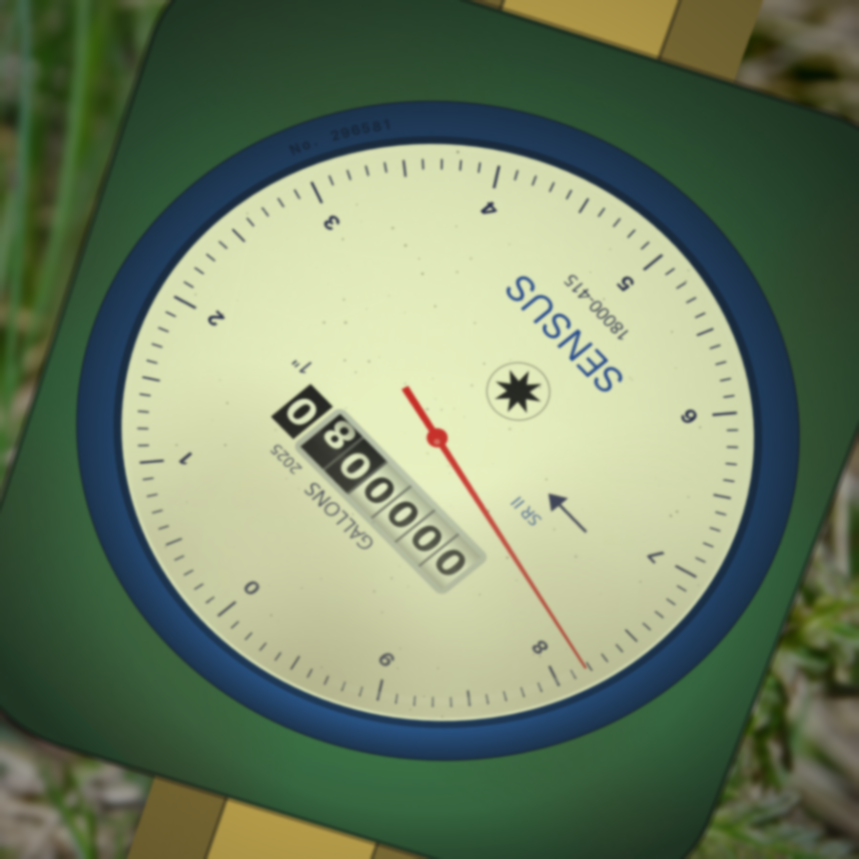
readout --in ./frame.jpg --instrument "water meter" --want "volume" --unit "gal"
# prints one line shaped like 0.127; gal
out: 77.8; gal
